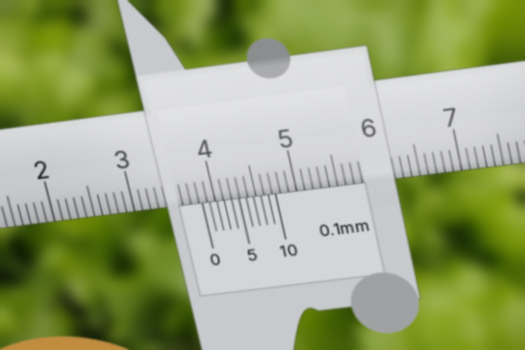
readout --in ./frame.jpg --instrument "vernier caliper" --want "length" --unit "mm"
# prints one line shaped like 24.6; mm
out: 38.4; mm
